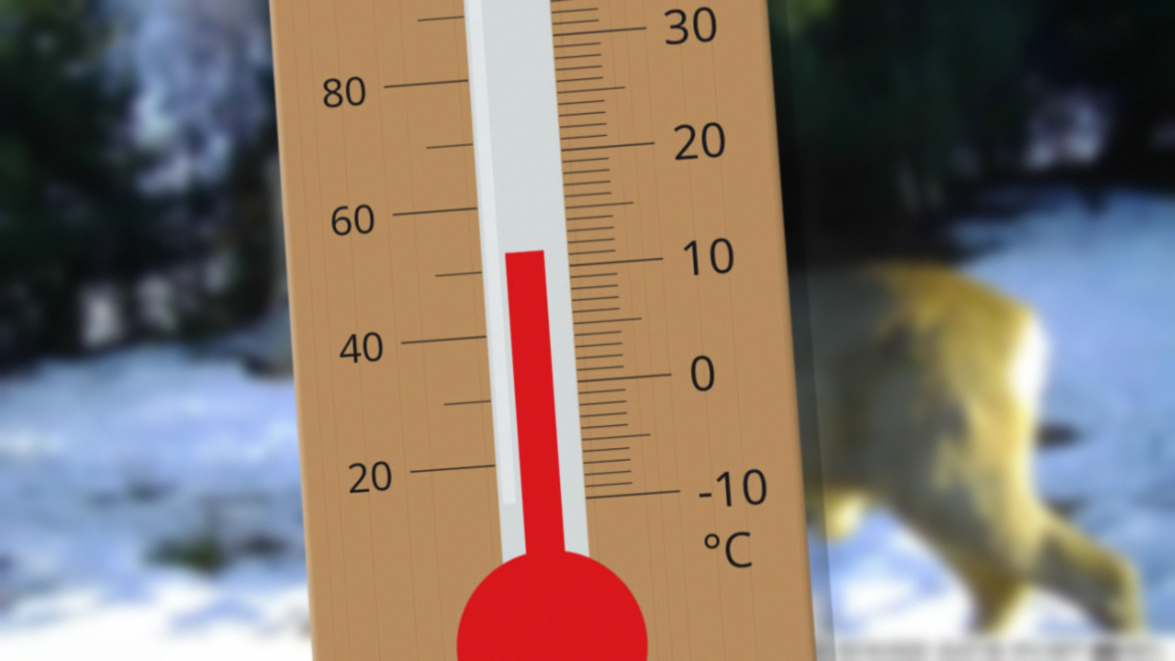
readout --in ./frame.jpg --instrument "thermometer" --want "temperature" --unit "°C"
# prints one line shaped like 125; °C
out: 11.5; °C
